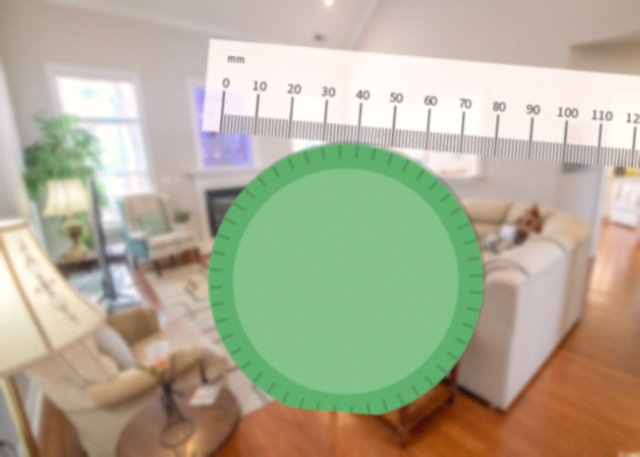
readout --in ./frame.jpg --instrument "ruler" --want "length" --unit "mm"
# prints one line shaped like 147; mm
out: 80; mm
